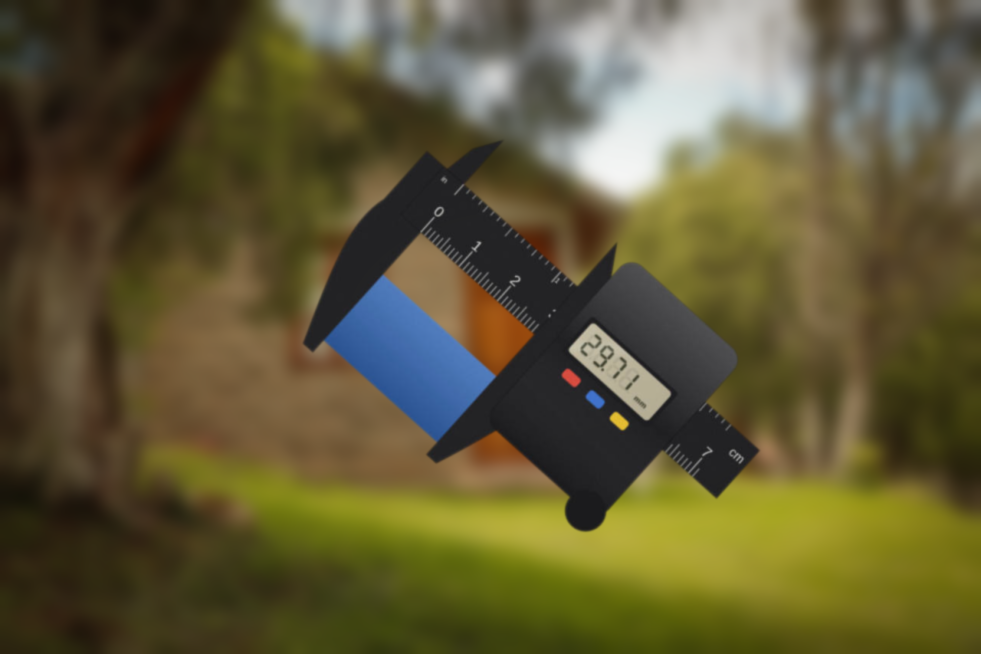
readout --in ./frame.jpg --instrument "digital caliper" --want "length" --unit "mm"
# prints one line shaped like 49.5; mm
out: 29.71; mm
